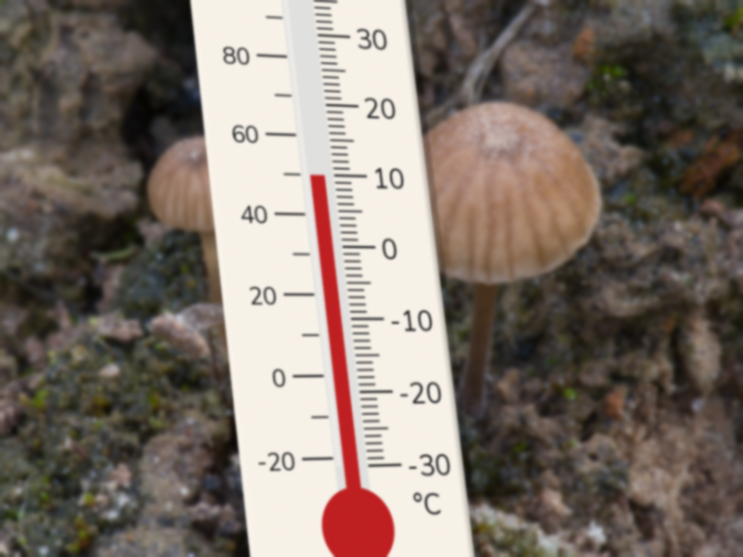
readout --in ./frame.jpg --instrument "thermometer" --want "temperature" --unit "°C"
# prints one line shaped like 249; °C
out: 10; °C
